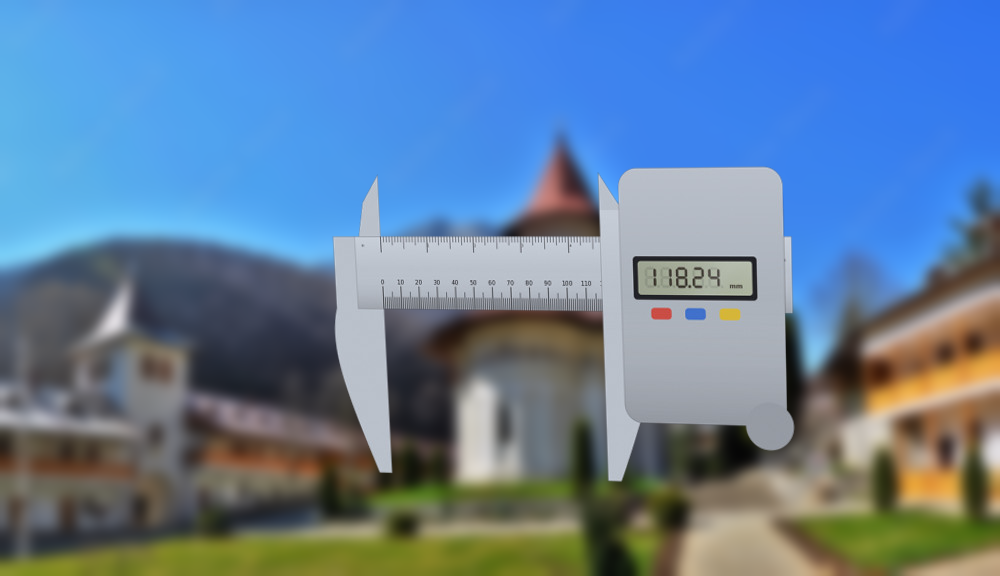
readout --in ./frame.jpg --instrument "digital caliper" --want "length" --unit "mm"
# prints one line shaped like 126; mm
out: 118.24; mm
